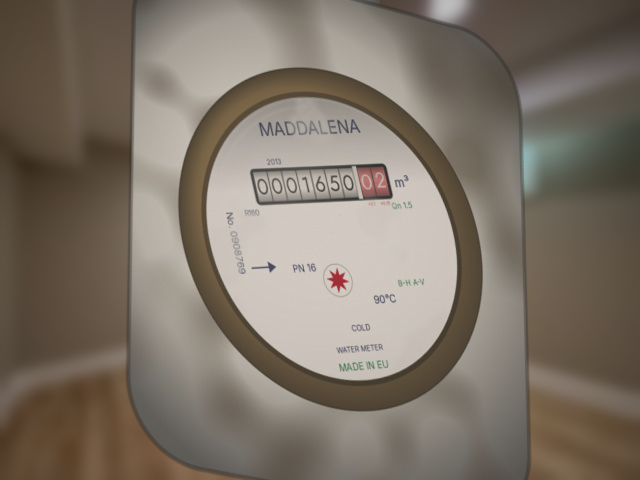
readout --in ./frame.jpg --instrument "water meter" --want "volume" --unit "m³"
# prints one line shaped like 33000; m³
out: 1650.02; m³
